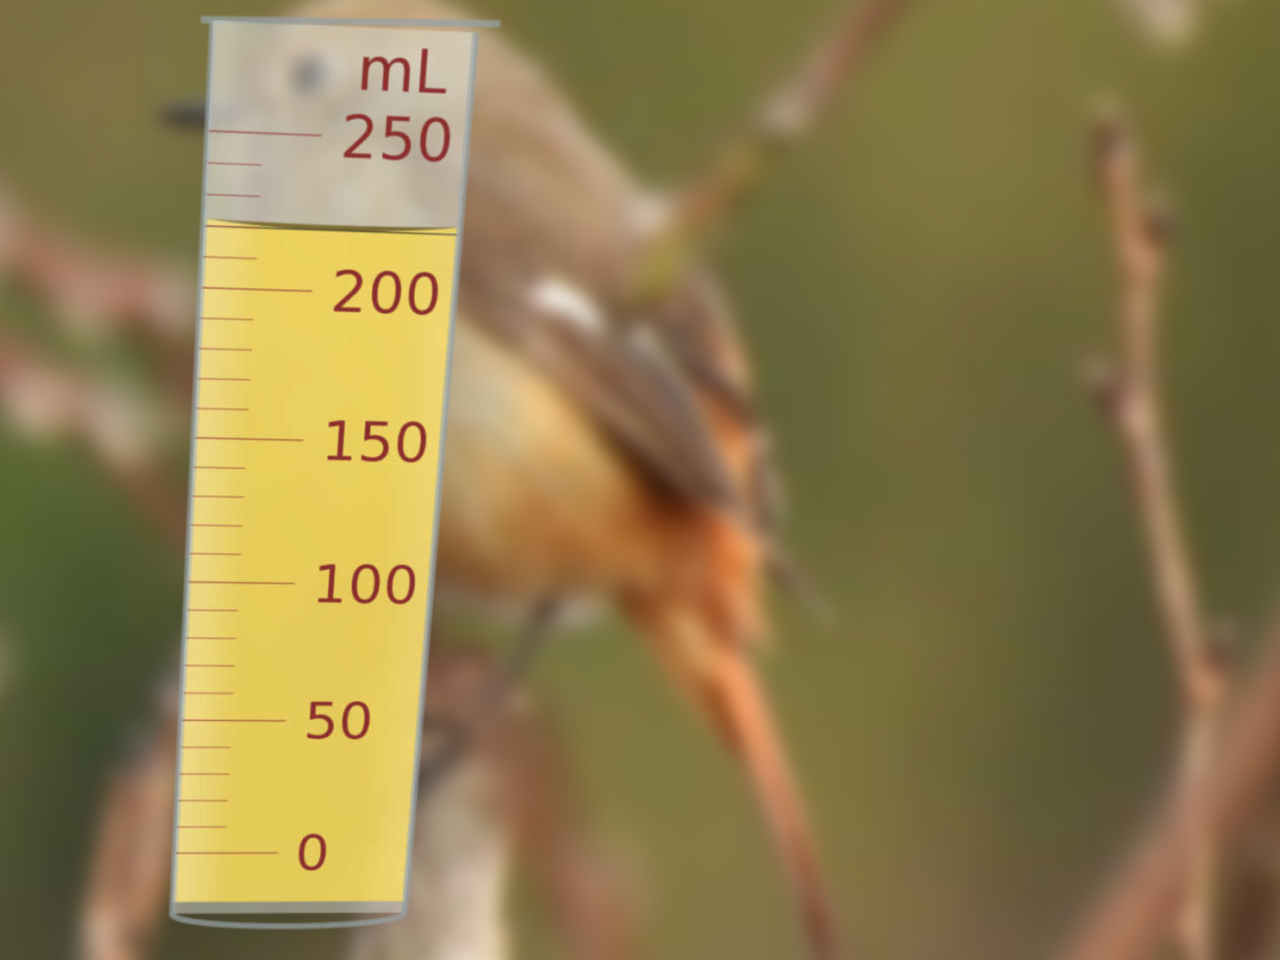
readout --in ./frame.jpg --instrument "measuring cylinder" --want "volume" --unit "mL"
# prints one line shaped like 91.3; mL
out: 220; mL
